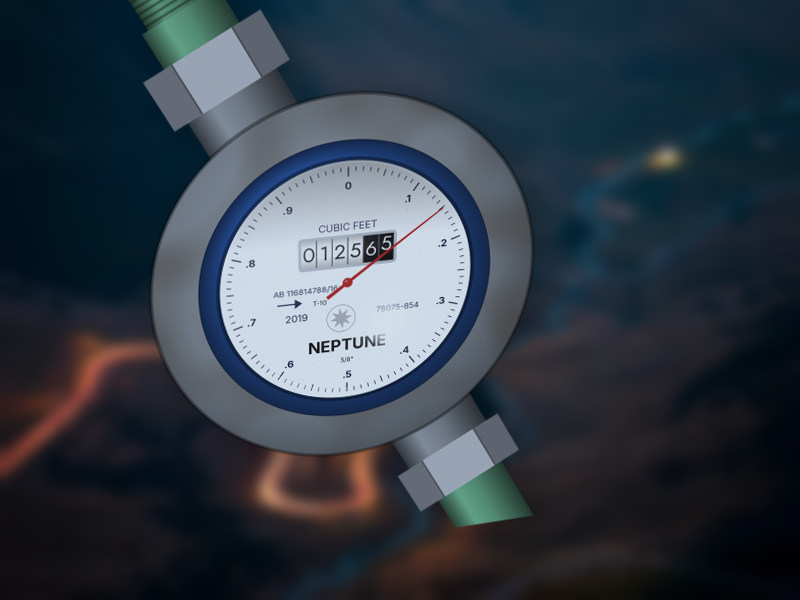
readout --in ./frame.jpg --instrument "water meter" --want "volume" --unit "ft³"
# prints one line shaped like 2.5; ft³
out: 12565.15; ft³
